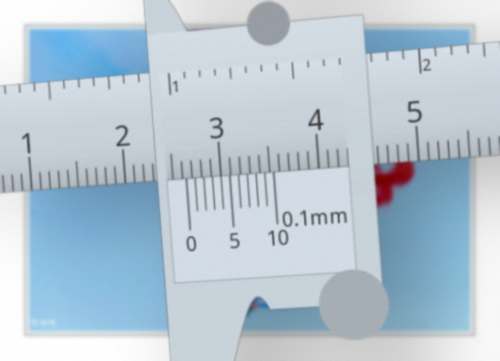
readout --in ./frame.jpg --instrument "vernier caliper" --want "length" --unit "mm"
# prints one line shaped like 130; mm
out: 26.4; mm
